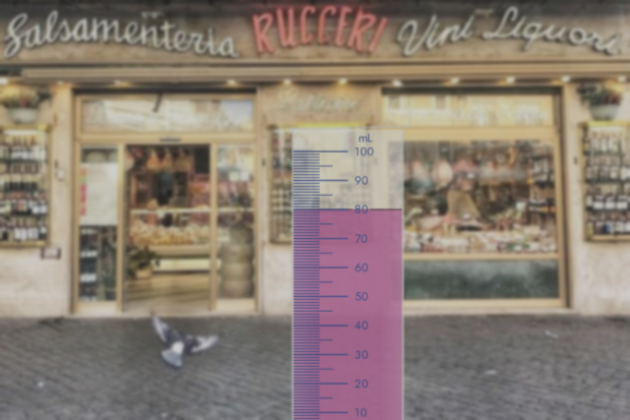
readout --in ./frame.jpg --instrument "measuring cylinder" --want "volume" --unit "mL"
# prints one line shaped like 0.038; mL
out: 80; mL
